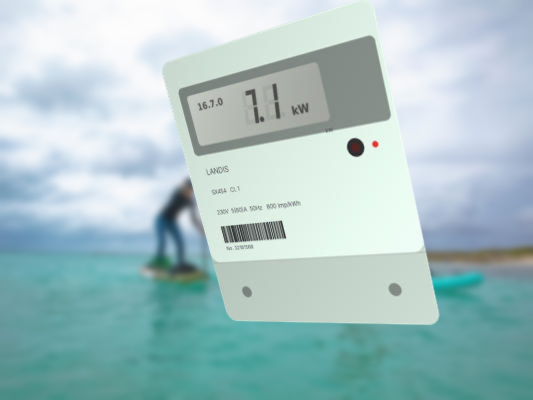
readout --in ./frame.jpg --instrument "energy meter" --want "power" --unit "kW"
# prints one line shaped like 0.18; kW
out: 7.1; kW
